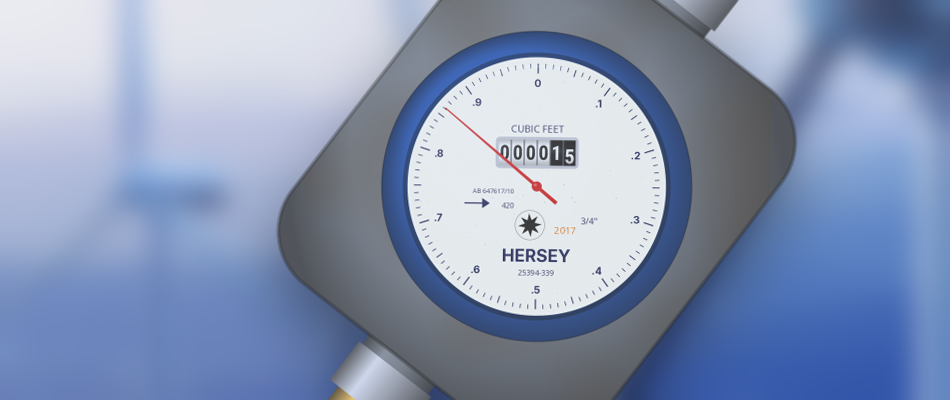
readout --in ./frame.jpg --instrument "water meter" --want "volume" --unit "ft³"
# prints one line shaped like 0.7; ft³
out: 14.86; ft³
